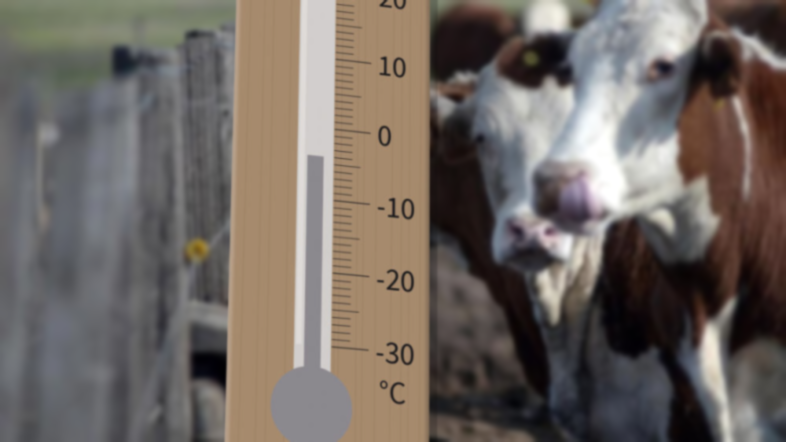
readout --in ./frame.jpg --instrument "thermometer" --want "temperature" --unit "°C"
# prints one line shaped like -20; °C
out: -4; °C
